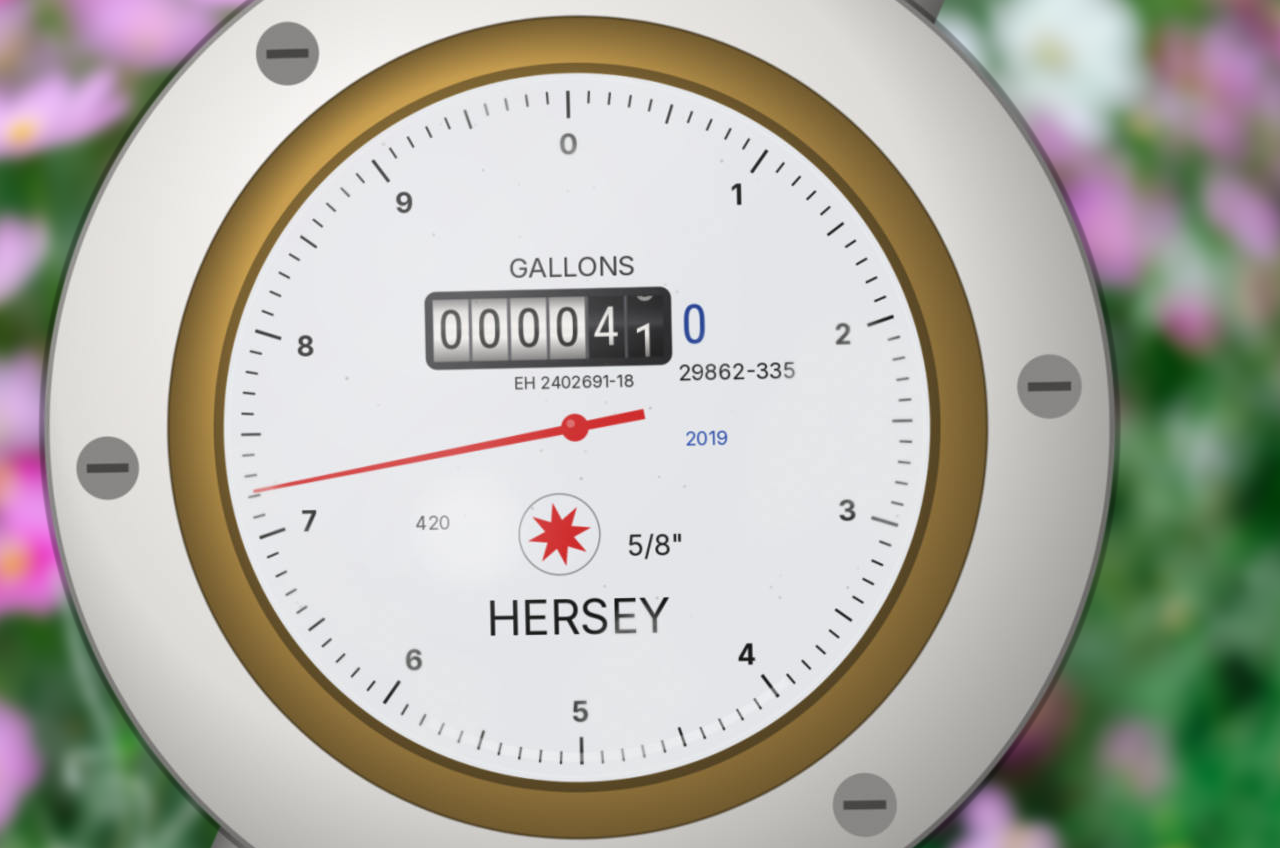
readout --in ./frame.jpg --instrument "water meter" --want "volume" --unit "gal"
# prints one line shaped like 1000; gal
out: 407.2; gal
